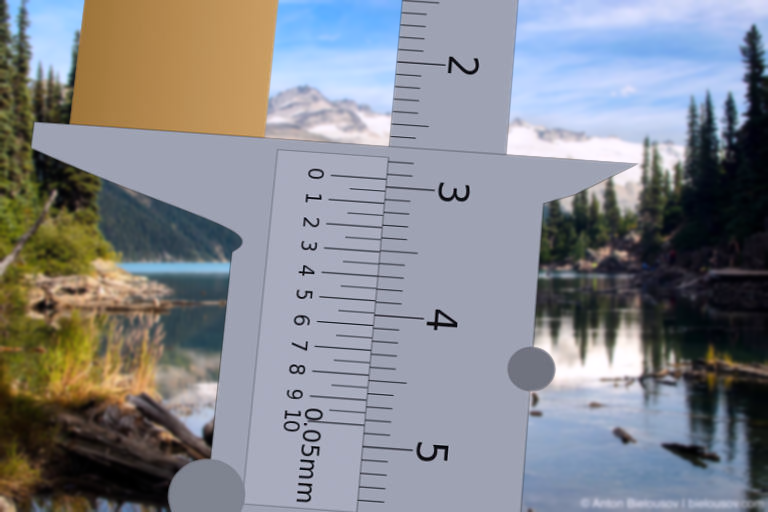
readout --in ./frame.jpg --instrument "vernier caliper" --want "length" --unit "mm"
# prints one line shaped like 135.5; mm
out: 29.4; mm
